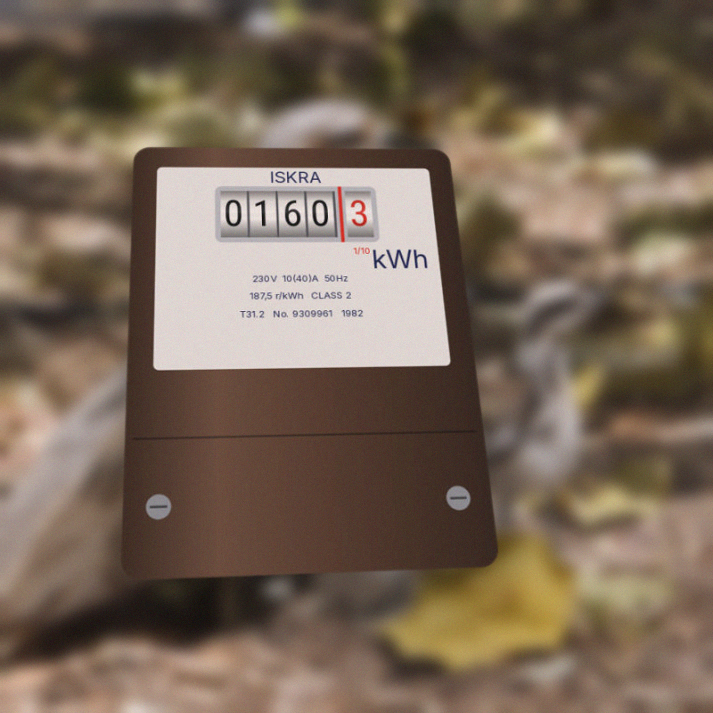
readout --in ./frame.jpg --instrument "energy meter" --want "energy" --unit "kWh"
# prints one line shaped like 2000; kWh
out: 160.3; kWh
